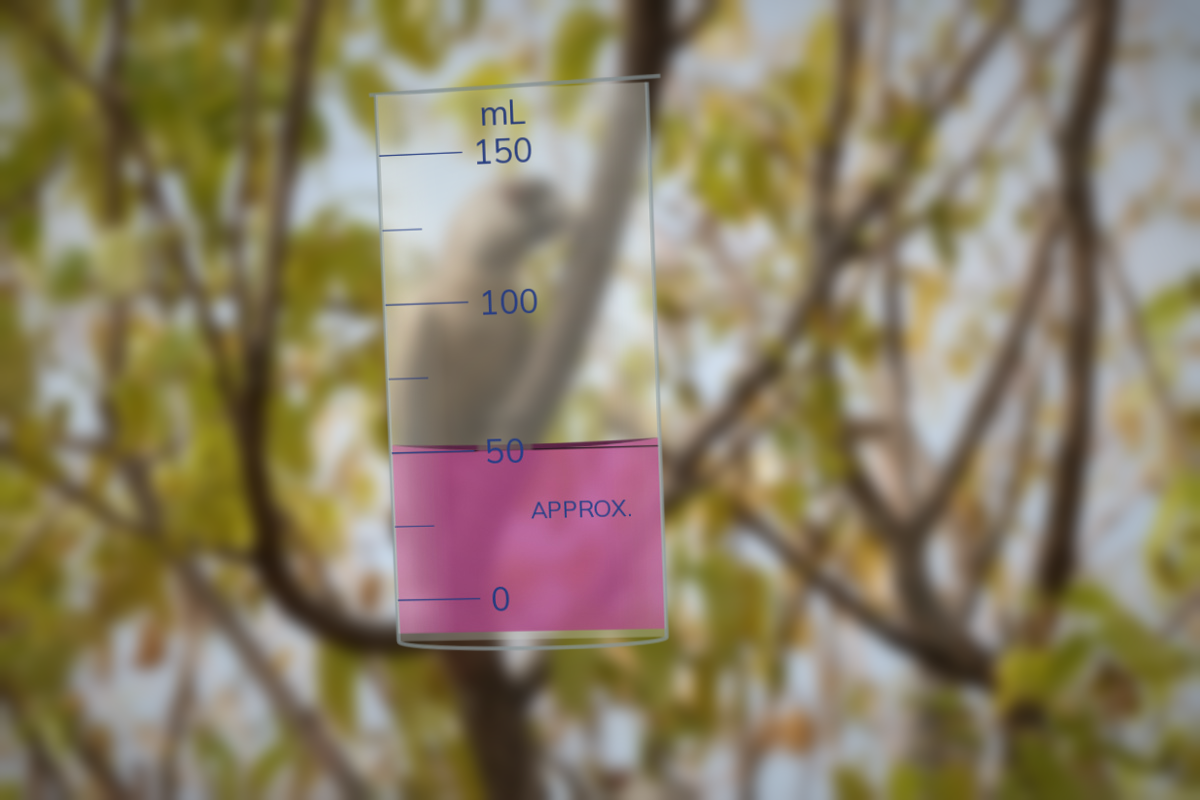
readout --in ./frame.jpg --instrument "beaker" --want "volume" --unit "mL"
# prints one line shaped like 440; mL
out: 50; mL
